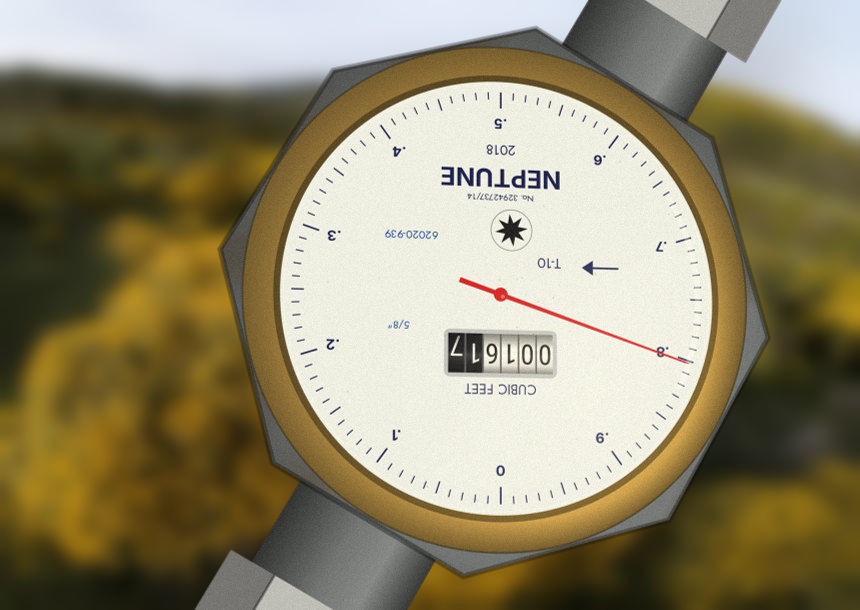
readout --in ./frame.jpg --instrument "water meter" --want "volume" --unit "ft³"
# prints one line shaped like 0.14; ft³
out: 1616.80; ft³
